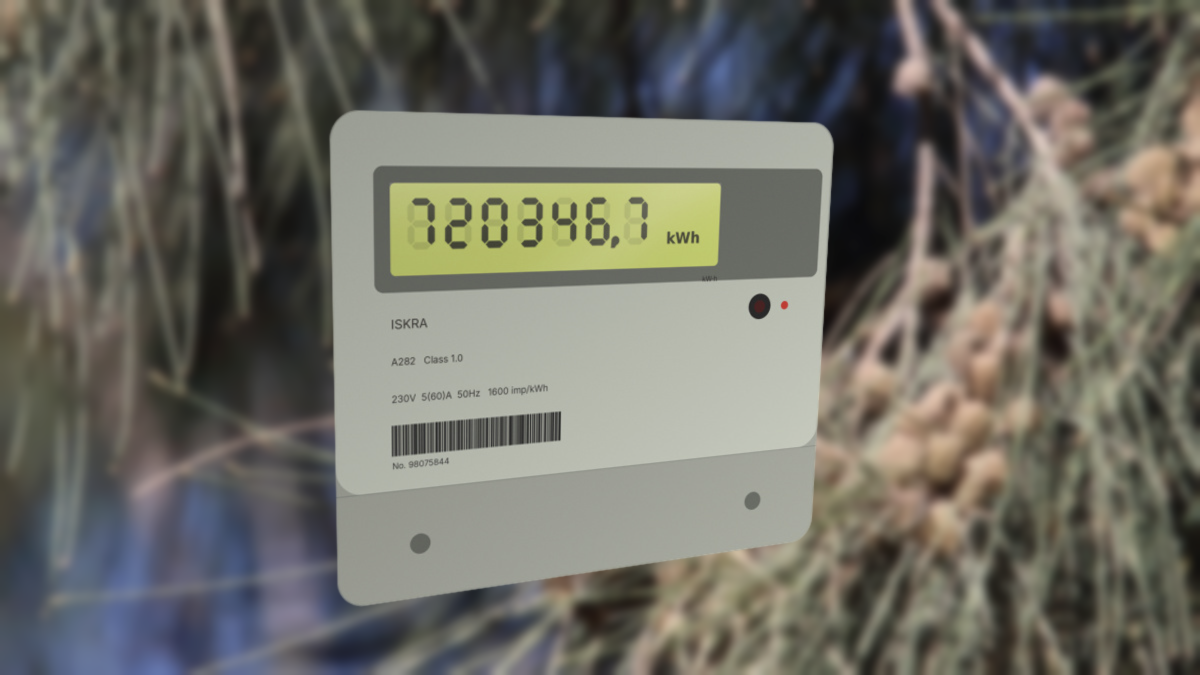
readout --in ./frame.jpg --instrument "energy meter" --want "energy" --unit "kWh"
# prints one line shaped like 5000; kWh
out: 720346.7; kWh
